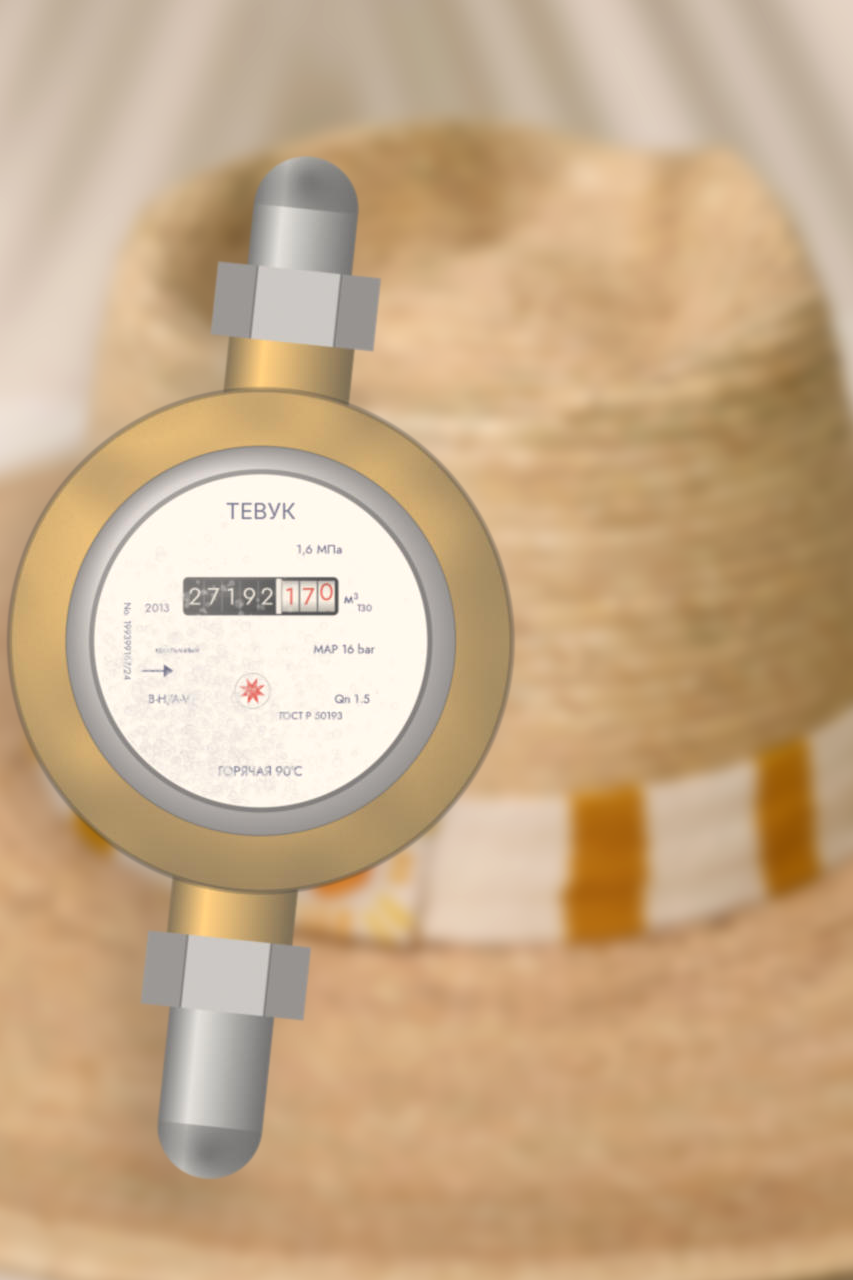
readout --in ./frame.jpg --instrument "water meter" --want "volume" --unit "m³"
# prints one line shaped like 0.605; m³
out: 27192.170; m³
